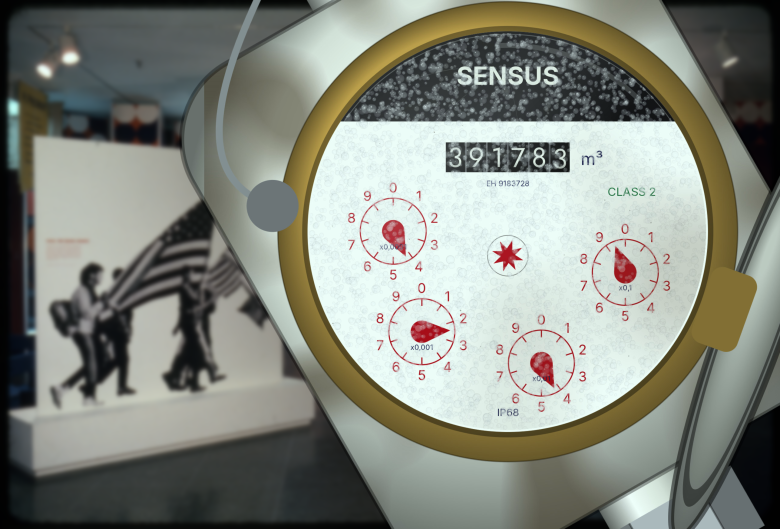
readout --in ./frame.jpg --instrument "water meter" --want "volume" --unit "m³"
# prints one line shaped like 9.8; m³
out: 391782.9424; m³
